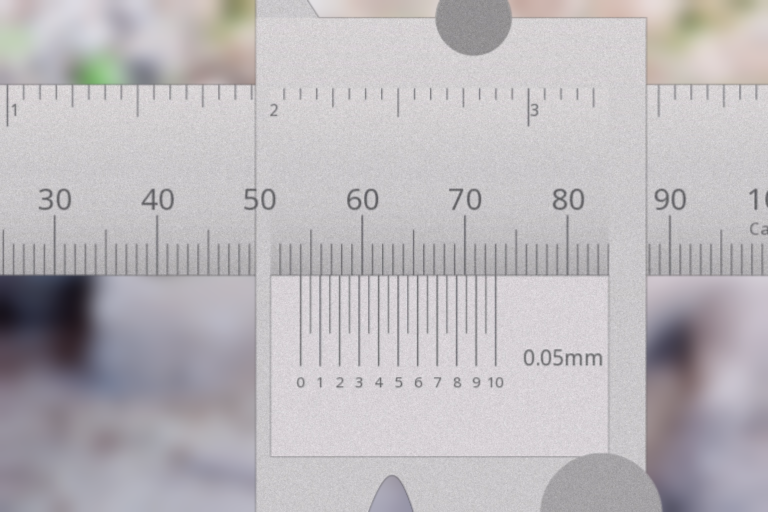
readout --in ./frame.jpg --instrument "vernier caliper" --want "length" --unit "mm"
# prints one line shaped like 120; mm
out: 54.0; mm
